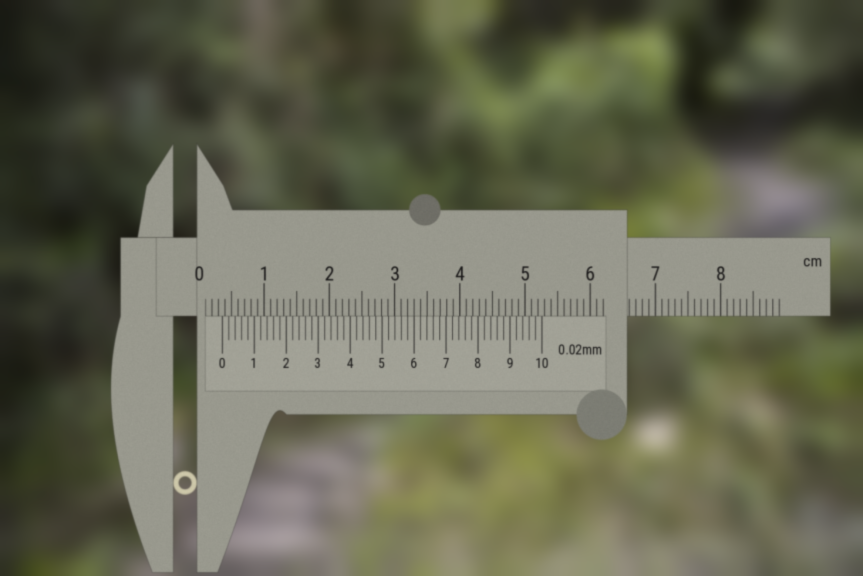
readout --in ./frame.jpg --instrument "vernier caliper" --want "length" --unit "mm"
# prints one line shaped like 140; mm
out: 3.6; mm
